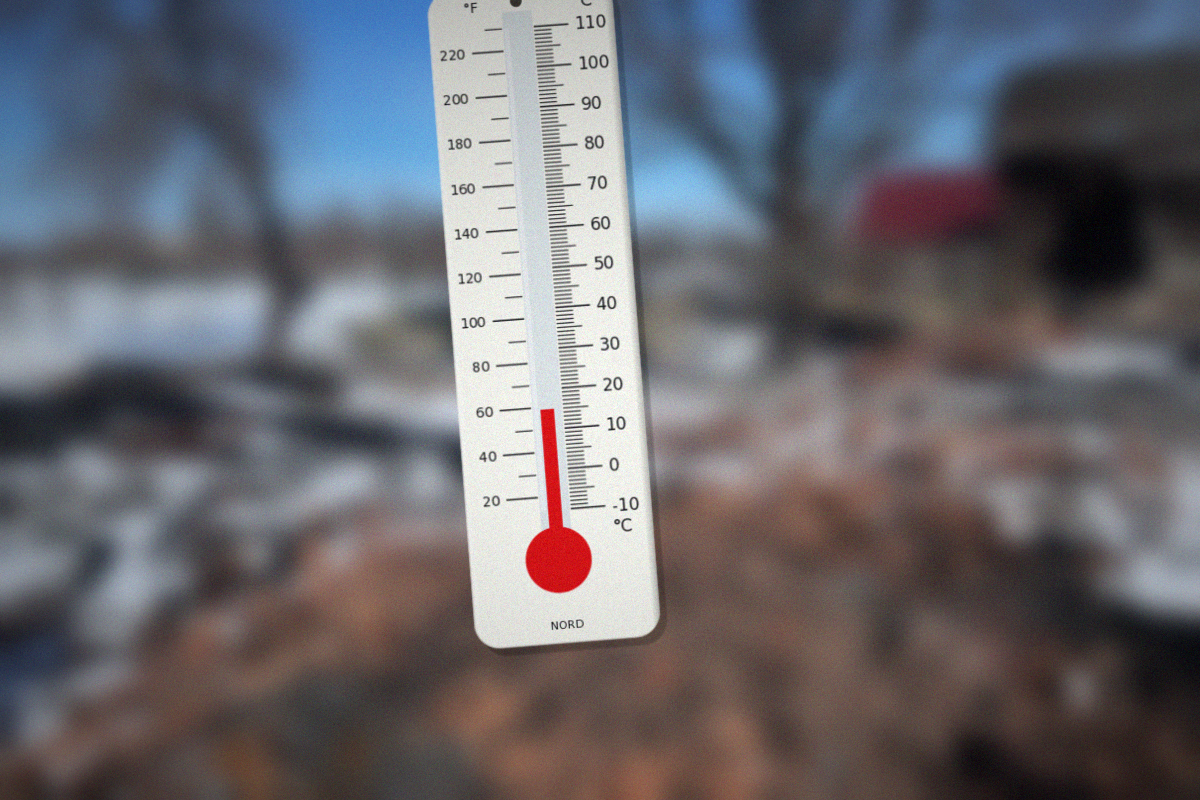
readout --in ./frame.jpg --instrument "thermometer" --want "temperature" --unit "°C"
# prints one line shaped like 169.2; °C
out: 15; °C
